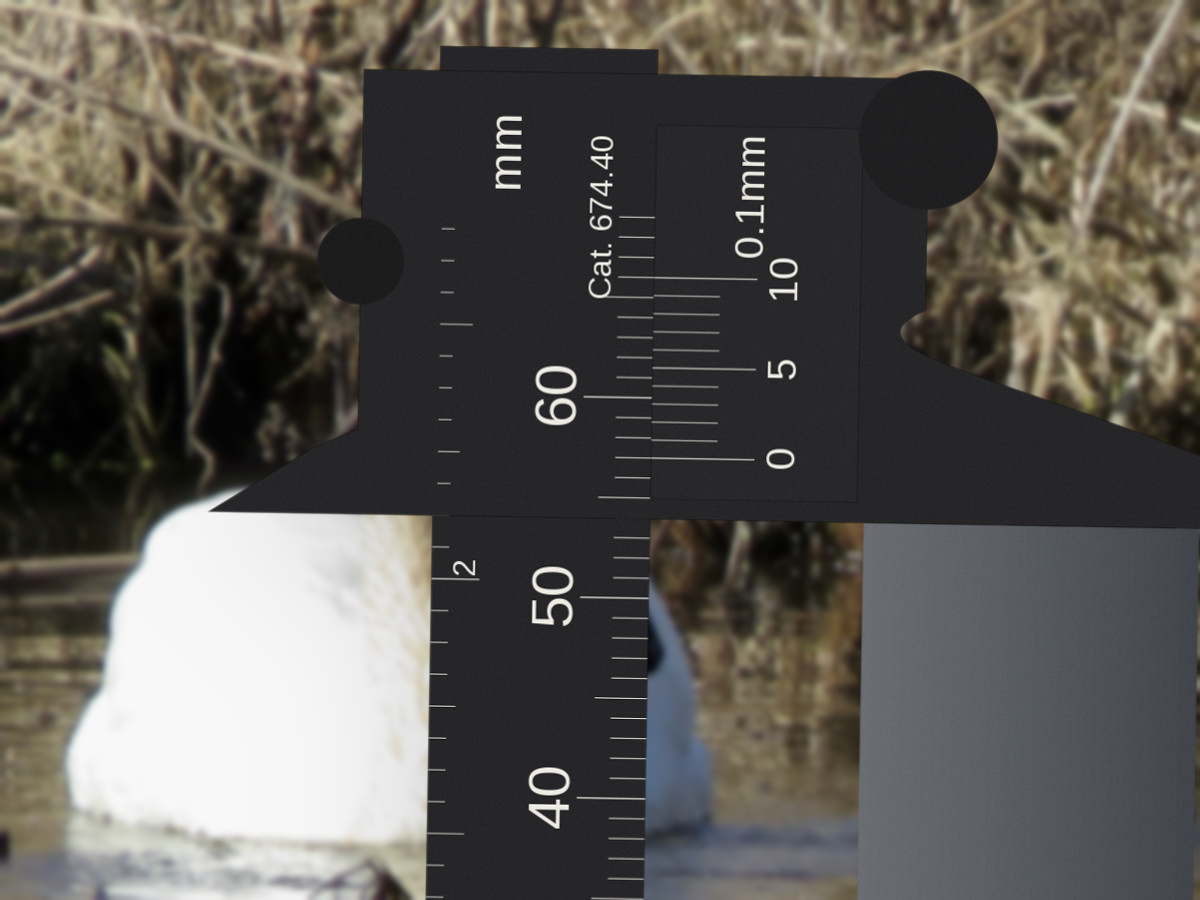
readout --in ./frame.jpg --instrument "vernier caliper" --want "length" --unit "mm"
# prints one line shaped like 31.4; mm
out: 57.0; mm
